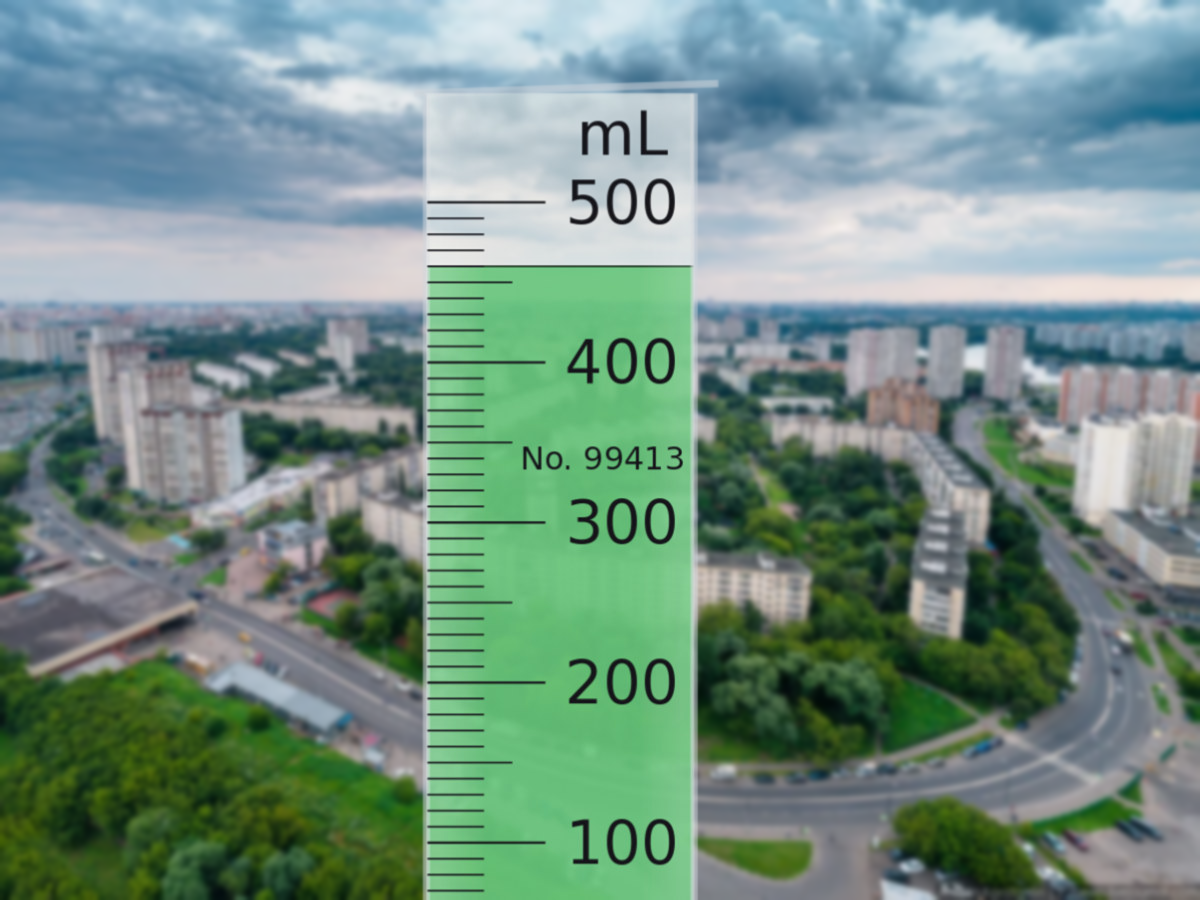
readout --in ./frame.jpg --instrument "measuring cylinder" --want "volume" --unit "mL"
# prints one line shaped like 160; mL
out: 460; mL
